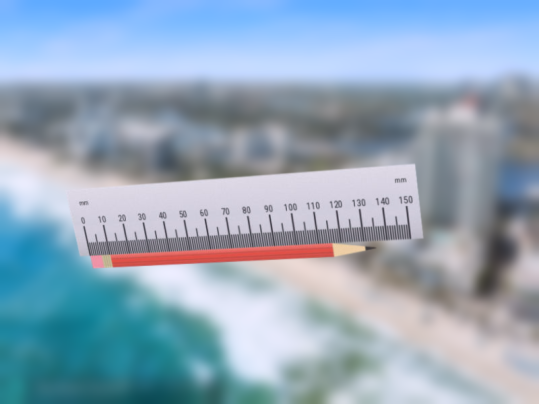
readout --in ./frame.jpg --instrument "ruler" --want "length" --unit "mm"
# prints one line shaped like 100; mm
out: 135; mm
